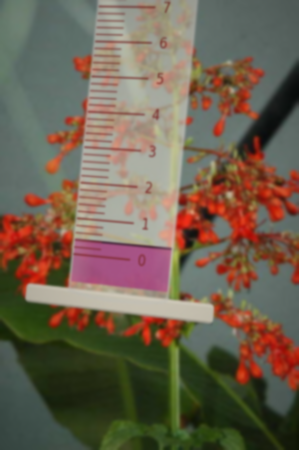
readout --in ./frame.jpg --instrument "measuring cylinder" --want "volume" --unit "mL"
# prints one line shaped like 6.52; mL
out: 0.4; mL
